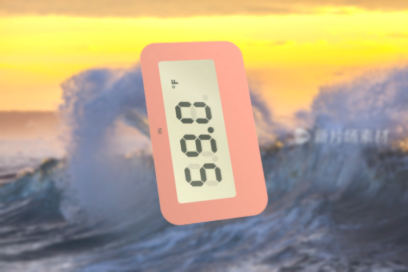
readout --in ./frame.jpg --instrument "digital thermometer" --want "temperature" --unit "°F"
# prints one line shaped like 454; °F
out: 59.0; °F
